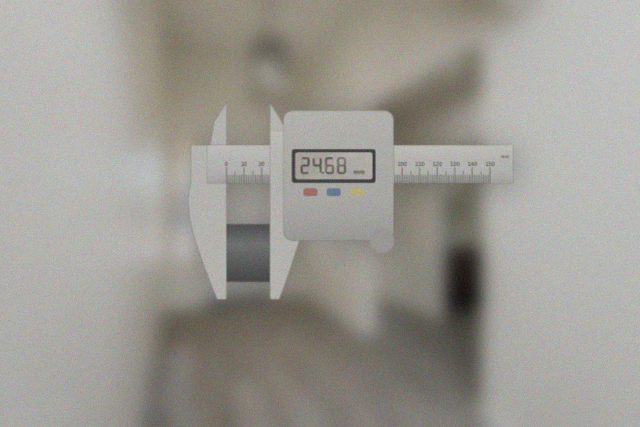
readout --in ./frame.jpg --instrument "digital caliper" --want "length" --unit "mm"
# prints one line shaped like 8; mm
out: 24.68; mm
